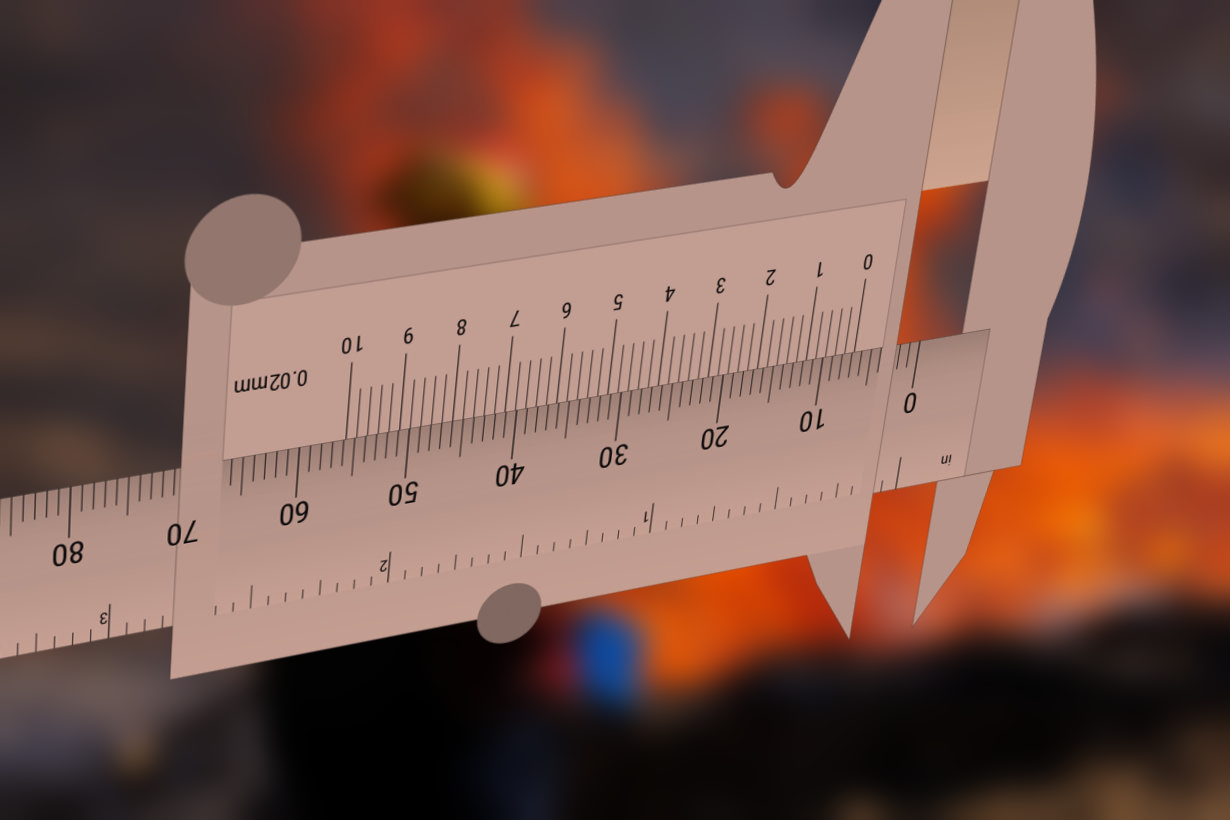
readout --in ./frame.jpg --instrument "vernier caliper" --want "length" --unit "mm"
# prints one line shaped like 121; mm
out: 6.8; mm
